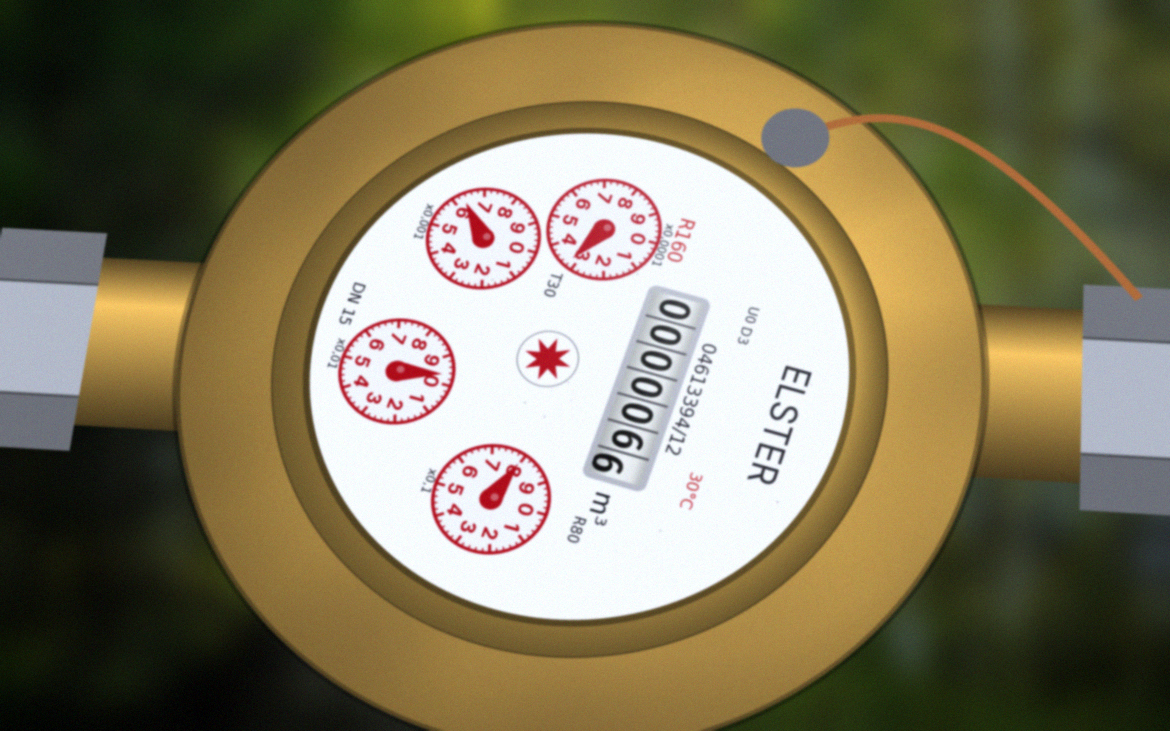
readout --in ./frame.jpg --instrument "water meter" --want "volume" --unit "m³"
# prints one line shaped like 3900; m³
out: 65.7963; m³
